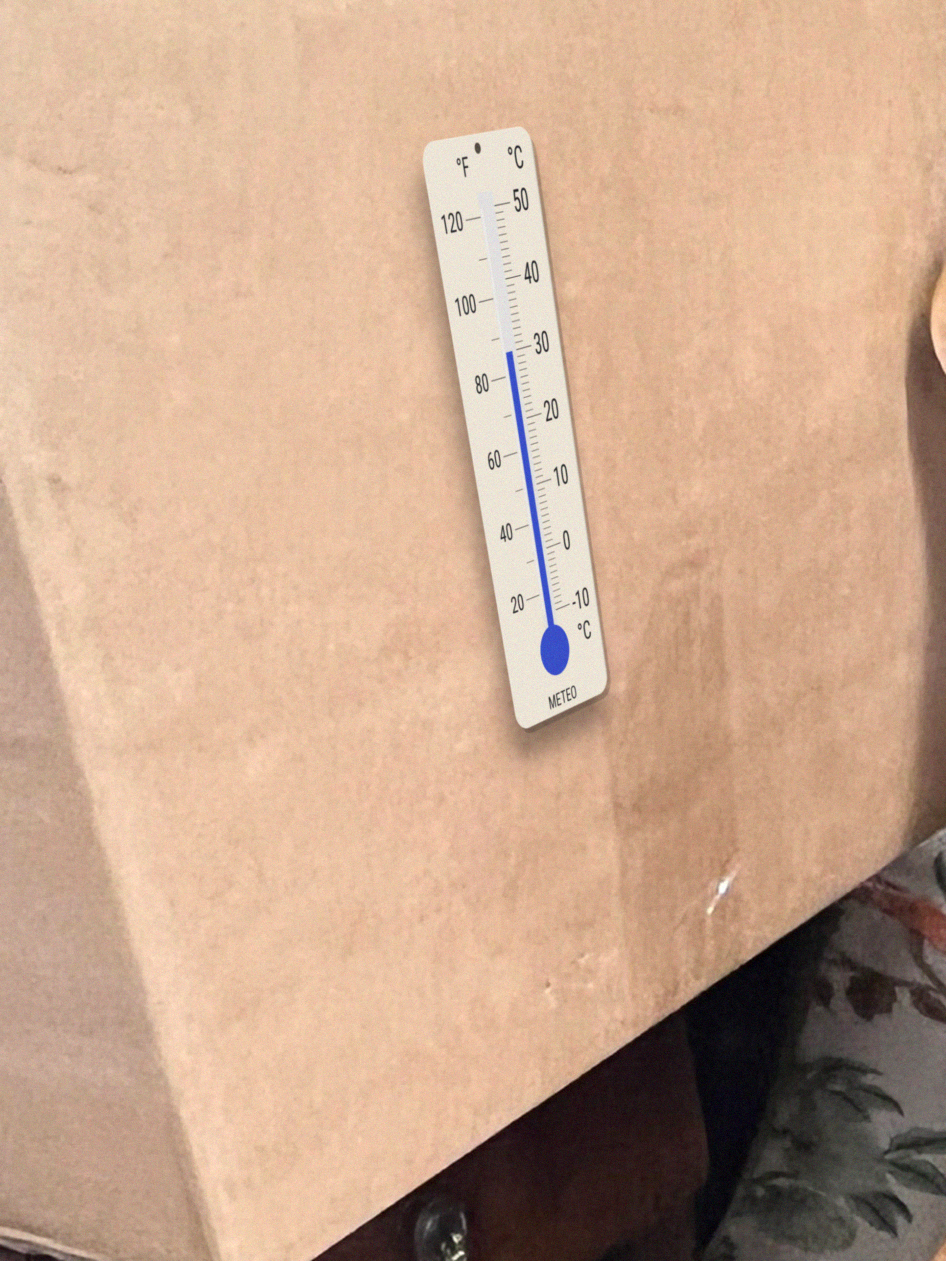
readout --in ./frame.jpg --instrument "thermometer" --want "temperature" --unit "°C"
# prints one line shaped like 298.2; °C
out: 30; °C
